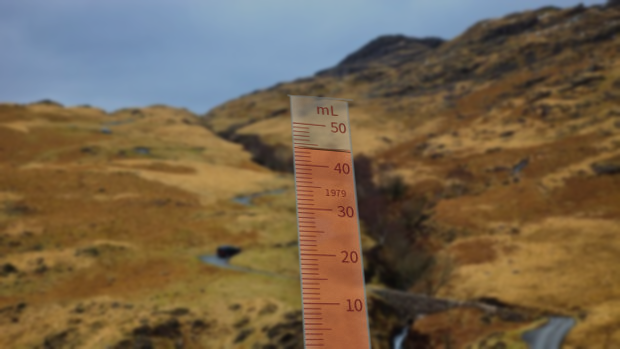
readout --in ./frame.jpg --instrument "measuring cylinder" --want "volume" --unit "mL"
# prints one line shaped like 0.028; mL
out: 44; mL
